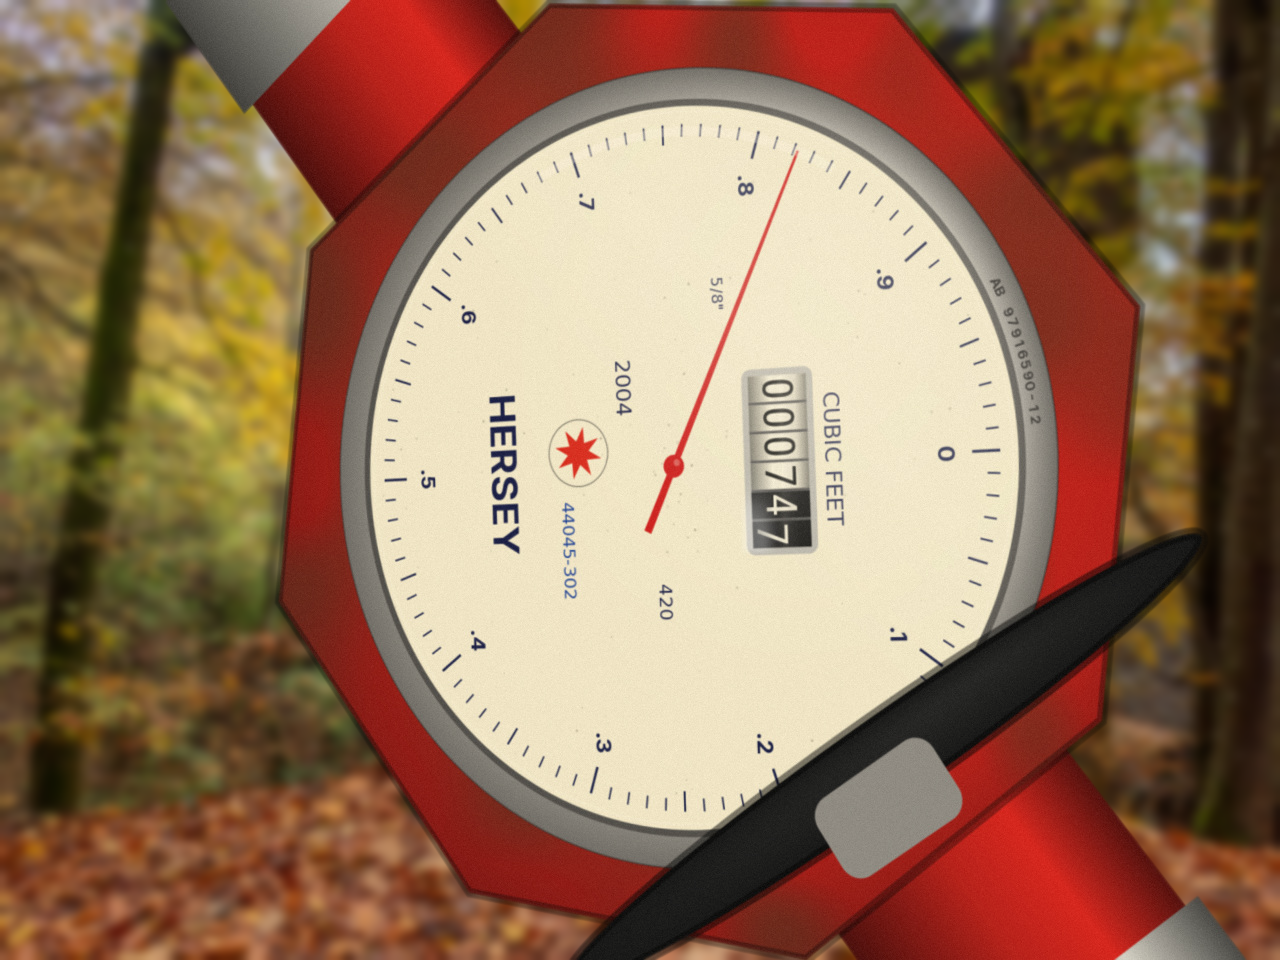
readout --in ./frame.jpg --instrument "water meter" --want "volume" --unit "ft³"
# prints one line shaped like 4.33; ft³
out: 746.82; ft³
